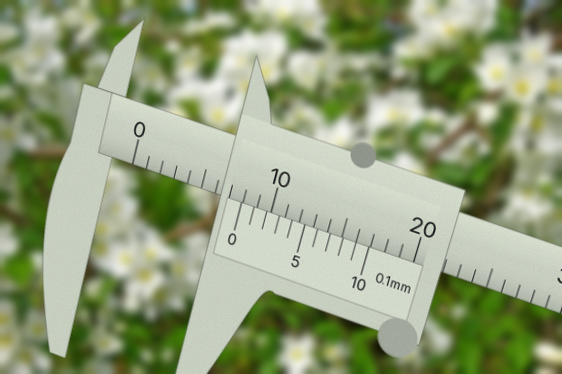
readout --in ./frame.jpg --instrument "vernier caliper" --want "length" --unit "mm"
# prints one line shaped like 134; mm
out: 7.9; mm
